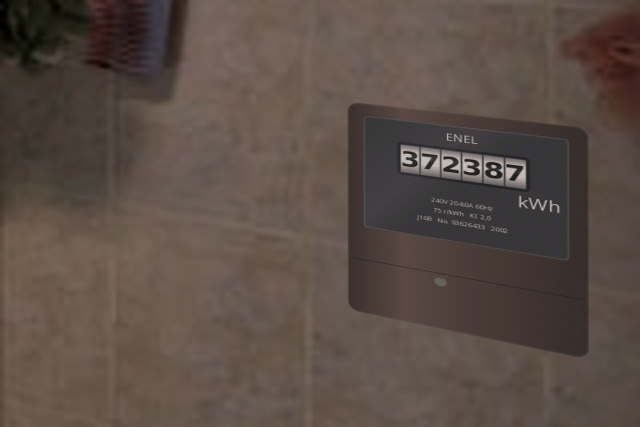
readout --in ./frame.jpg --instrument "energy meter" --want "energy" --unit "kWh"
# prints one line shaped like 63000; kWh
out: 372387; kWh
